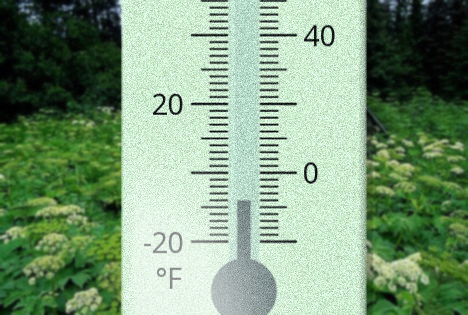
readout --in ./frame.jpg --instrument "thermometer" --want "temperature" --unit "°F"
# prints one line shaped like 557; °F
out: -8; °F
